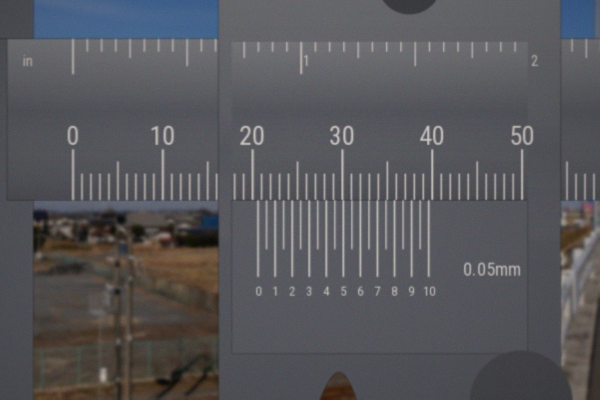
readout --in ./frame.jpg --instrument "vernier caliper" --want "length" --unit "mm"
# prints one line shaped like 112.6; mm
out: 20.6; mm
